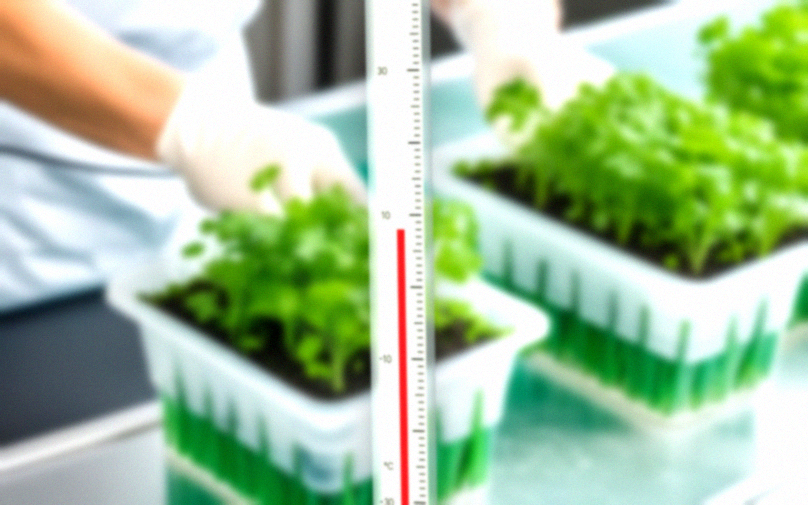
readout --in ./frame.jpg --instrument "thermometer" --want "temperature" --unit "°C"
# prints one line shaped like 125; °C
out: 8; °C
